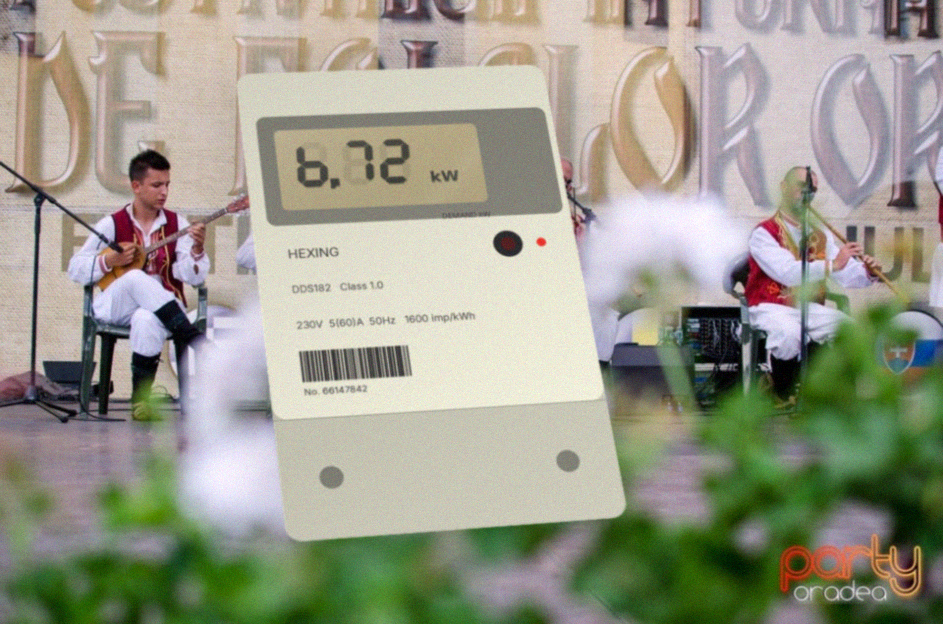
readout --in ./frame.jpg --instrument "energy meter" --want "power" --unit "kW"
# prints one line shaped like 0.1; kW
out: 6.72; kW
